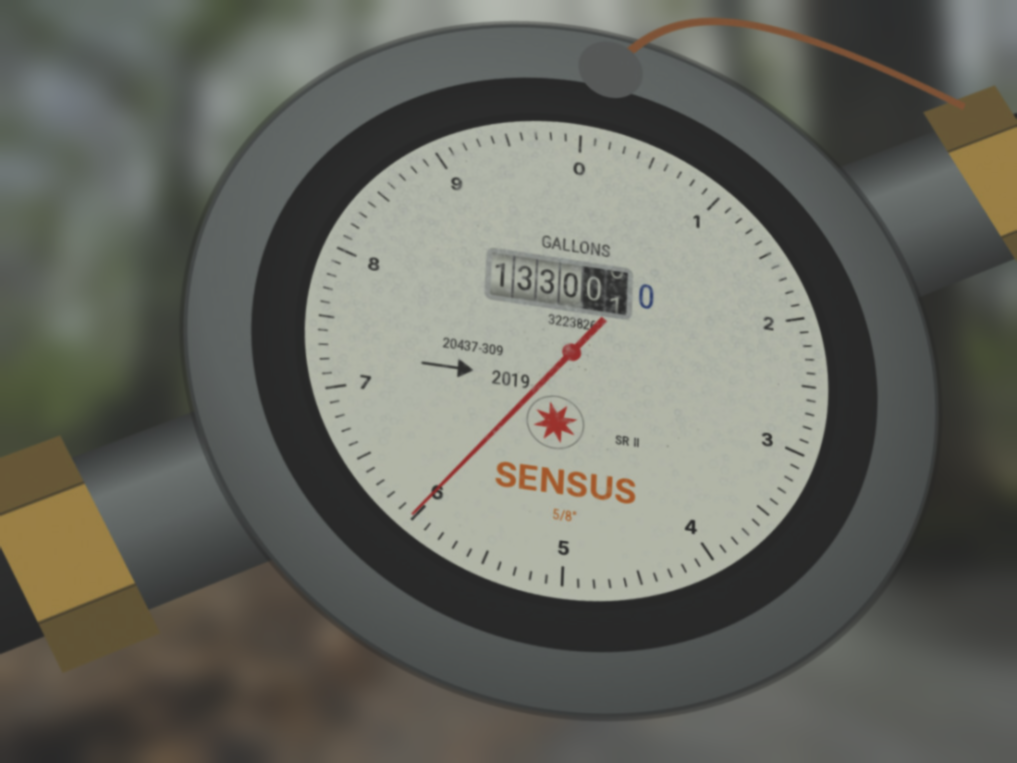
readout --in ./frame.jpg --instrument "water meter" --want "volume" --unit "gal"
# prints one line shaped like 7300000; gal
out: 1330006.0; gal
